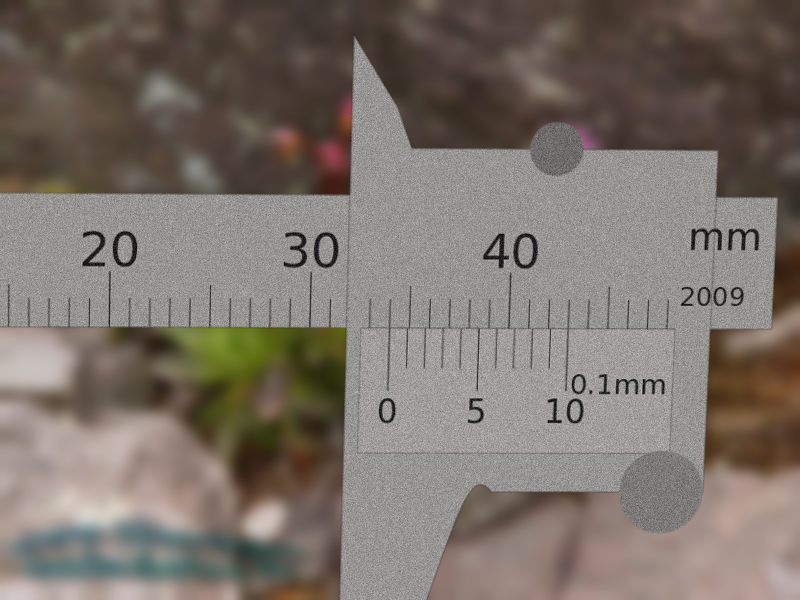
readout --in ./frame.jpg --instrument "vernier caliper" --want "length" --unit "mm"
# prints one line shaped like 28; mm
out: 34.0; mm
